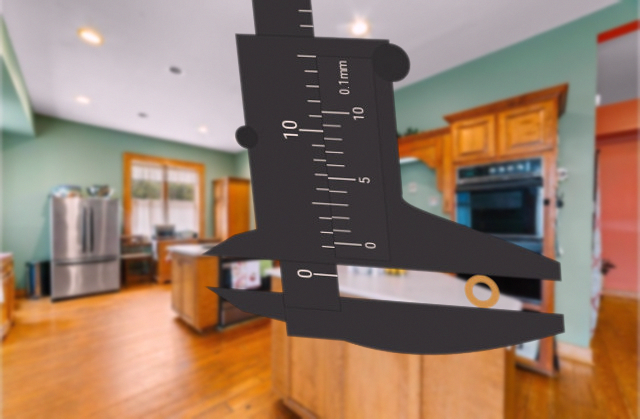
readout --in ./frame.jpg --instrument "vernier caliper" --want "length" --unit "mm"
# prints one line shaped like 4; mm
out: 2.3; mm
